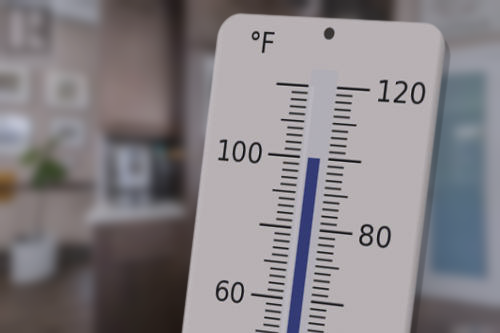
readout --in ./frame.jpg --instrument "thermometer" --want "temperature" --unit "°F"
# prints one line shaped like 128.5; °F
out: 100; °F
